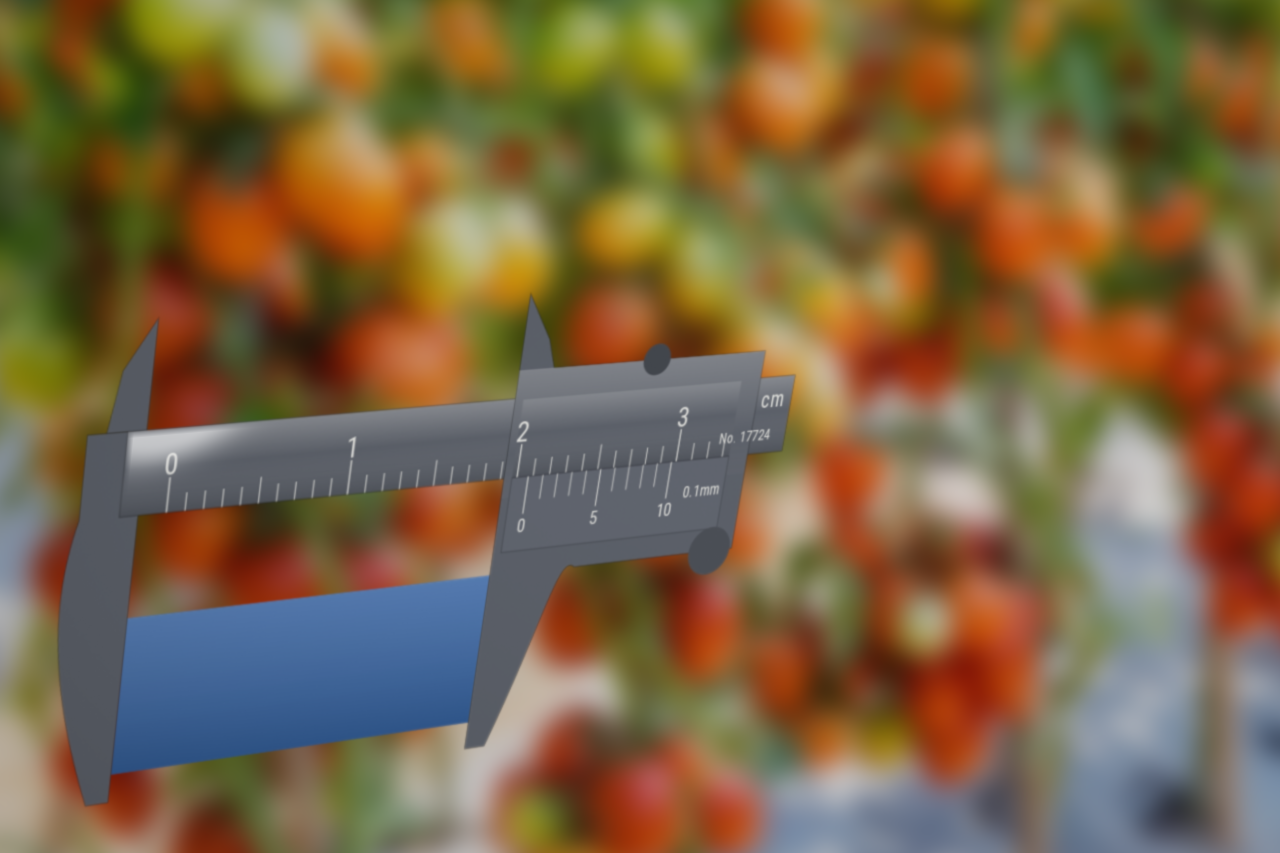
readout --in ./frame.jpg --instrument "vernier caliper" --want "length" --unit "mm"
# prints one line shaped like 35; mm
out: 20.7; mm
